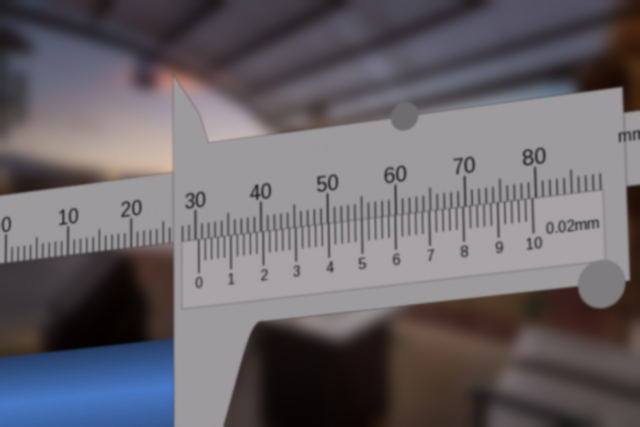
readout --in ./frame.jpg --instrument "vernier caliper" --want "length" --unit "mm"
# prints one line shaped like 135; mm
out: 30.5; mm
